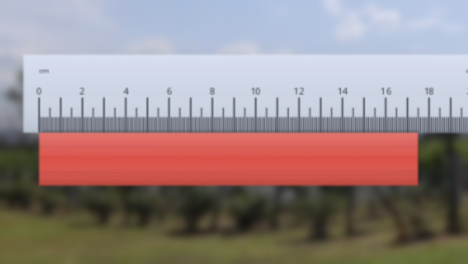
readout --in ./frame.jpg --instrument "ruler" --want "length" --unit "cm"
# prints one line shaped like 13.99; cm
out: 17.5; cm
